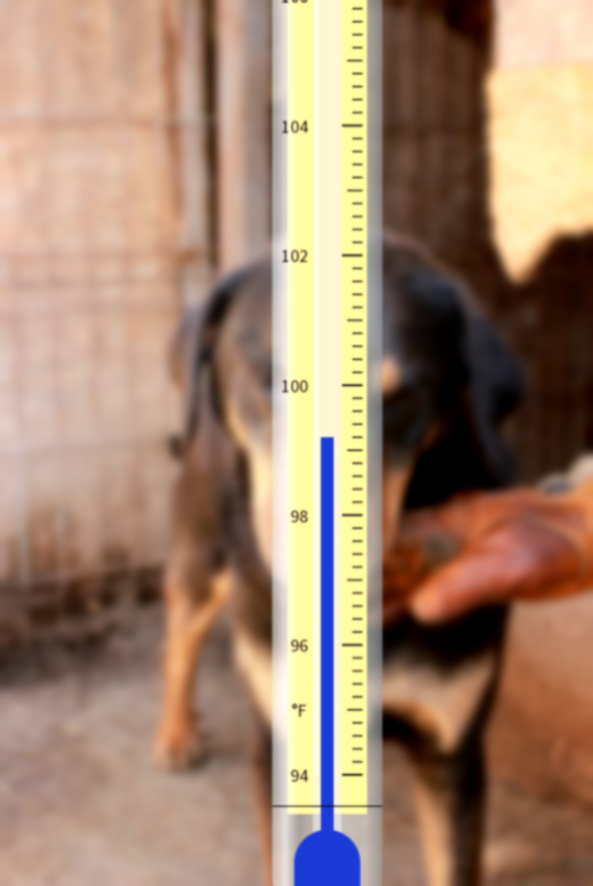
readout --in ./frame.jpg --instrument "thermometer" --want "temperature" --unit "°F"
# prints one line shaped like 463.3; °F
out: 99.2; °F
